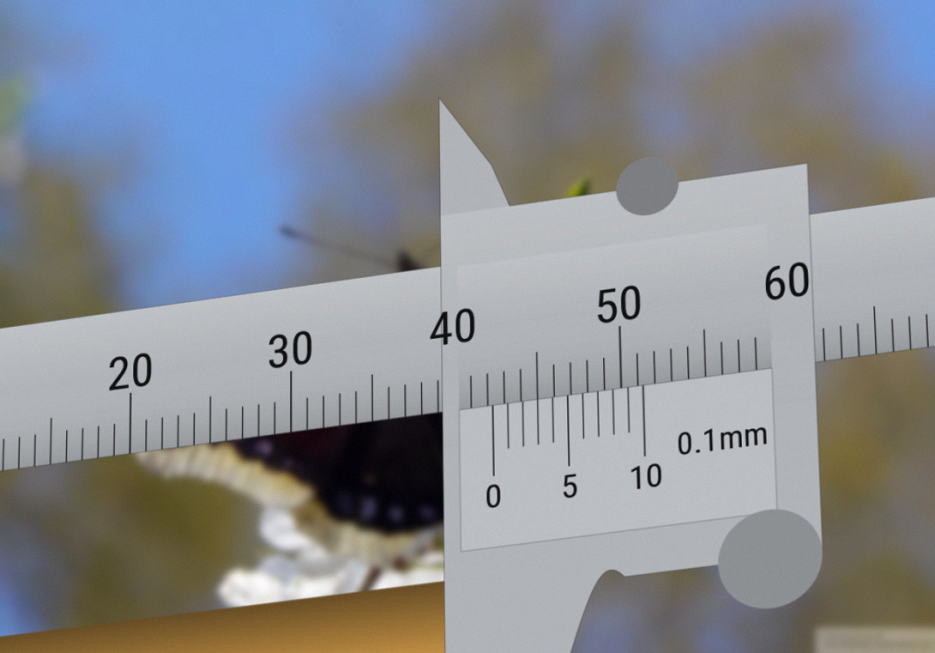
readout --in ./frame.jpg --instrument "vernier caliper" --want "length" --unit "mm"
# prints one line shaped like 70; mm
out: 42.3; mm
